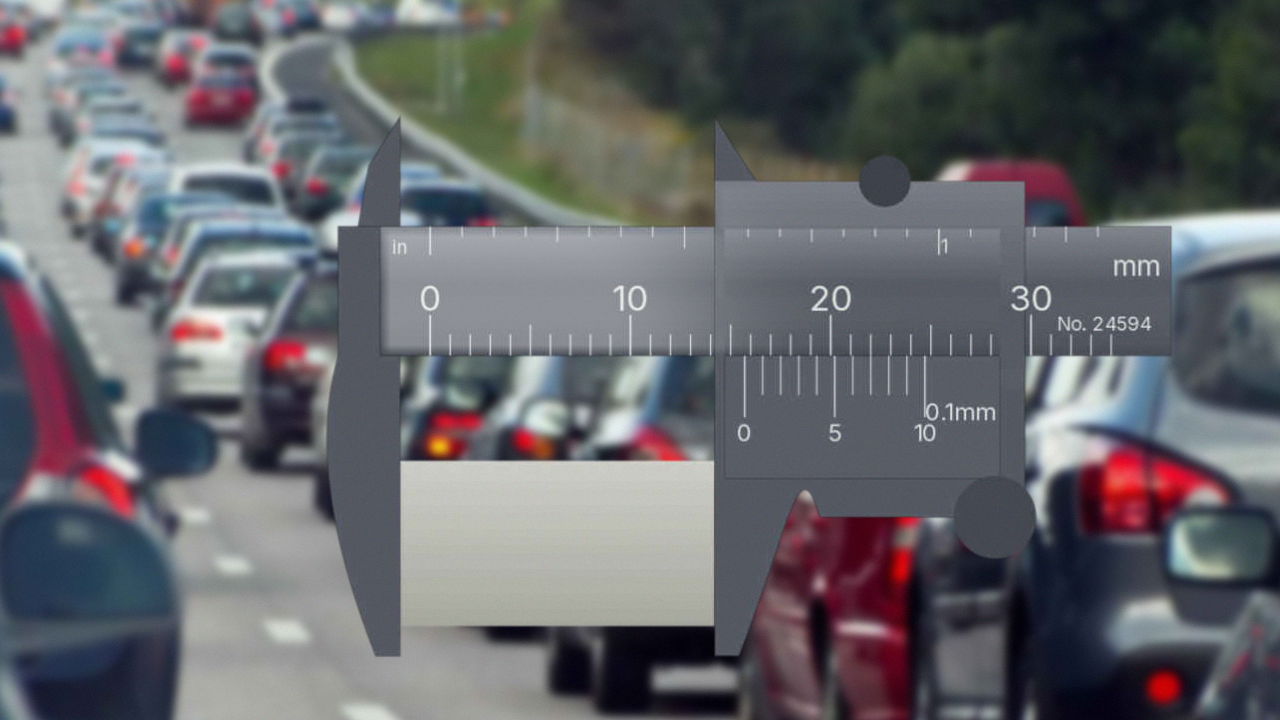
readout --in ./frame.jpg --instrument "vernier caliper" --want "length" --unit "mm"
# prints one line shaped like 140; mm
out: 15.7; mm
